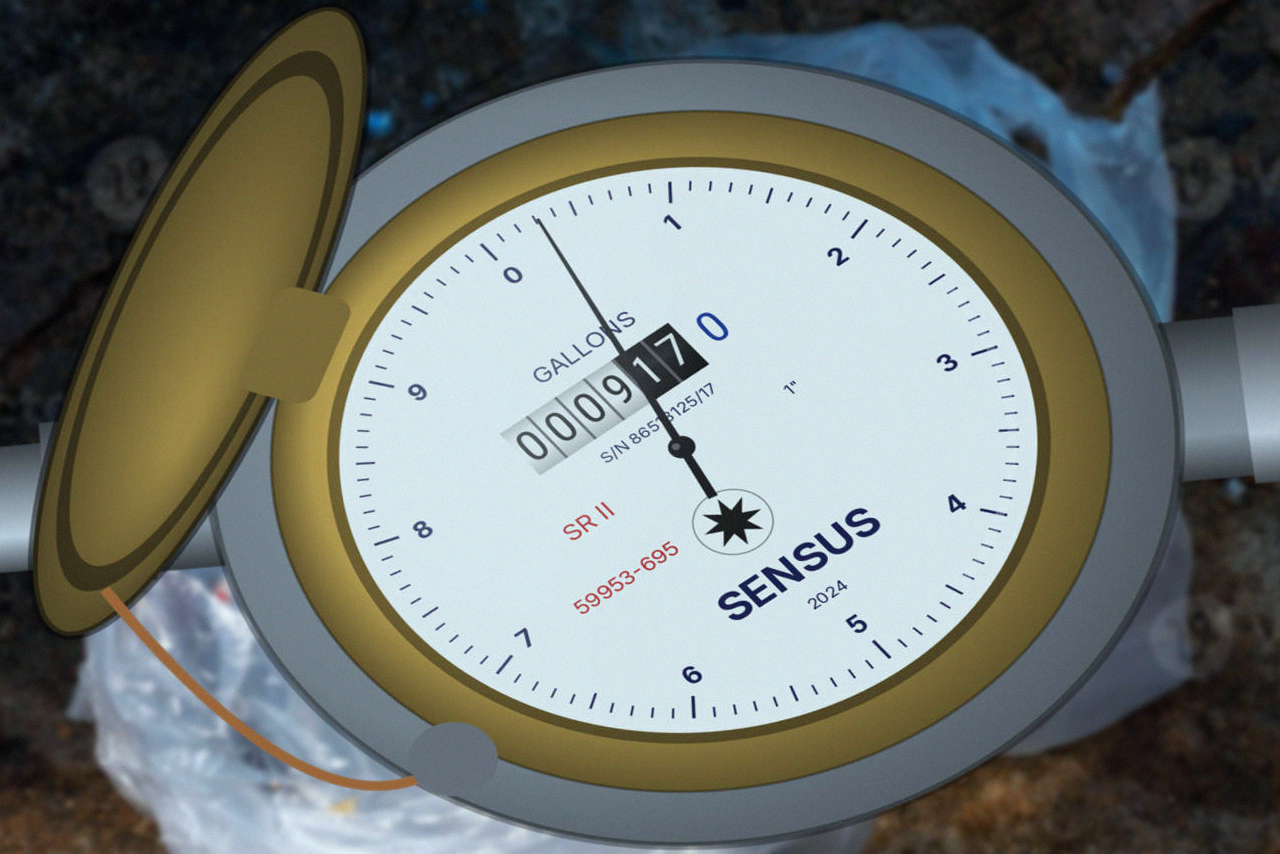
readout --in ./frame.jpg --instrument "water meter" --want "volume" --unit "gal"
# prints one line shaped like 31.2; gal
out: 9170.3; gal
